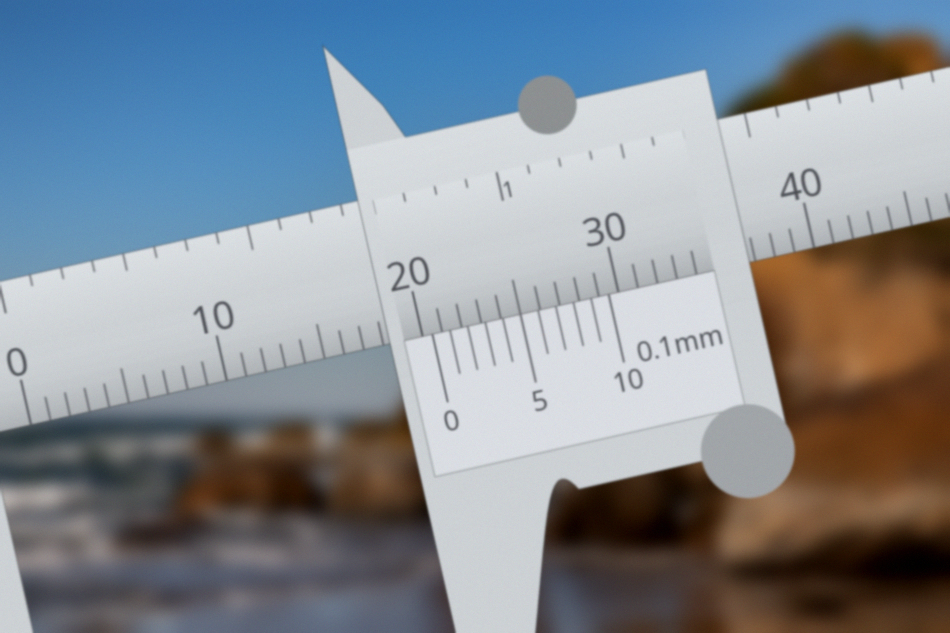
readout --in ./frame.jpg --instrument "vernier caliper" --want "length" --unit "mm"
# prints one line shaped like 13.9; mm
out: 20.5; mm
